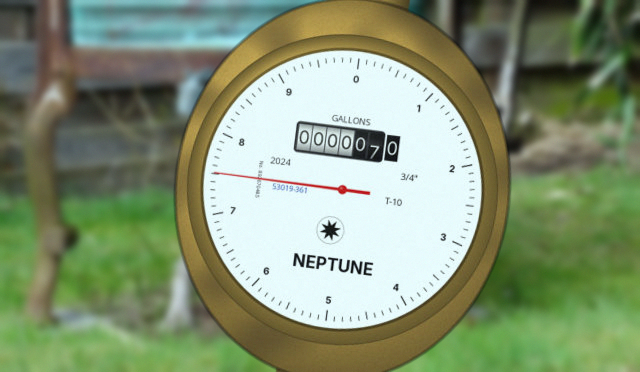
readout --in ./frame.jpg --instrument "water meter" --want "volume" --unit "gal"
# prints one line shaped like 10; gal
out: 67.5; gal
